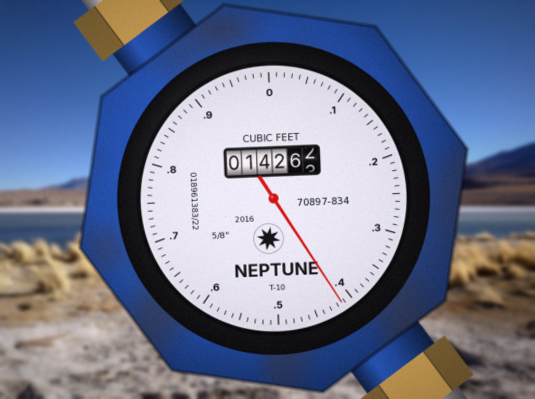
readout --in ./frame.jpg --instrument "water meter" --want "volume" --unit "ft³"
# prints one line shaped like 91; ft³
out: 14262.41; ft³
